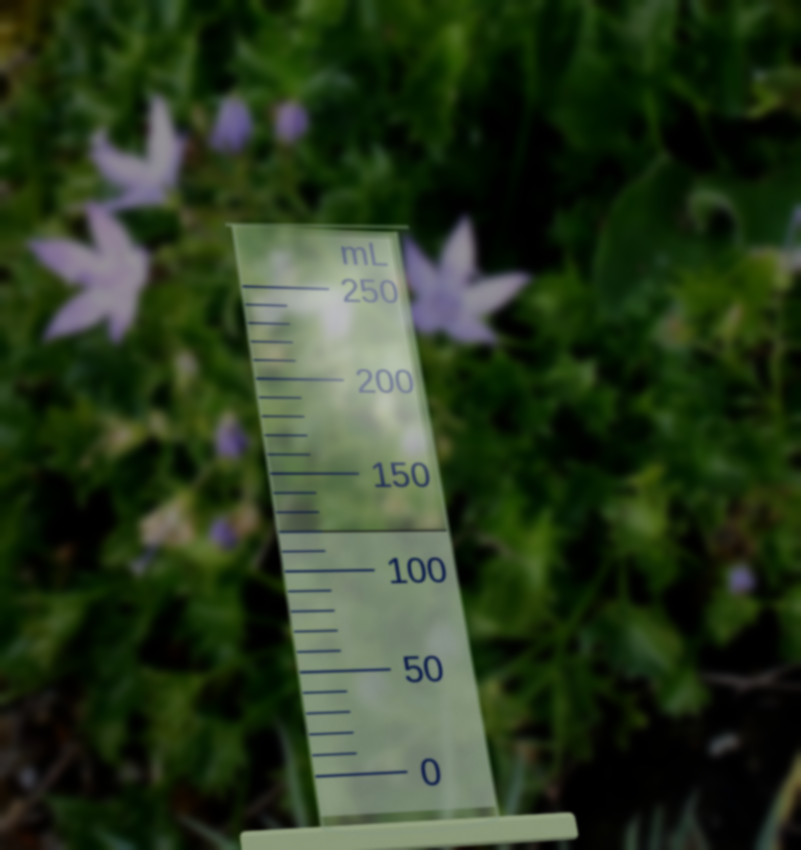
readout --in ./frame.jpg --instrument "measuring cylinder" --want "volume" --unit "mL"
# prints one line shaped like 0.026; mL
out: 120; mL
